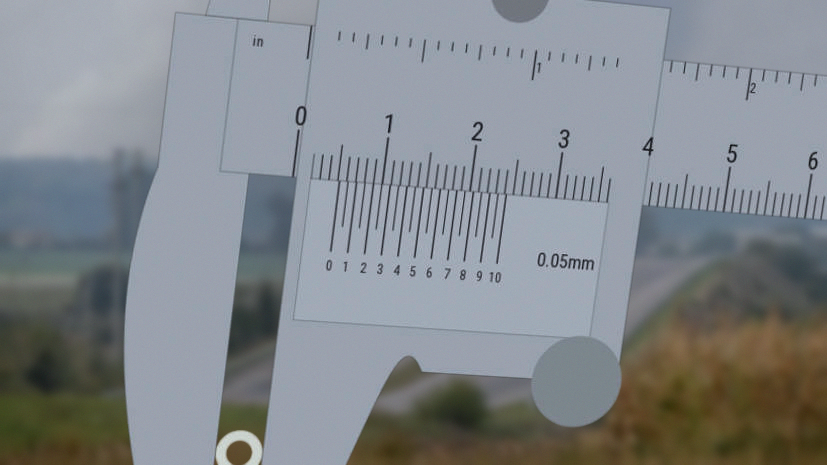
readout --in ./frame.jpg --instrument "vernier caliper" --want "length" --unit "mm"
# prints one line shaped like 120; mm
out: 5.2; mm
